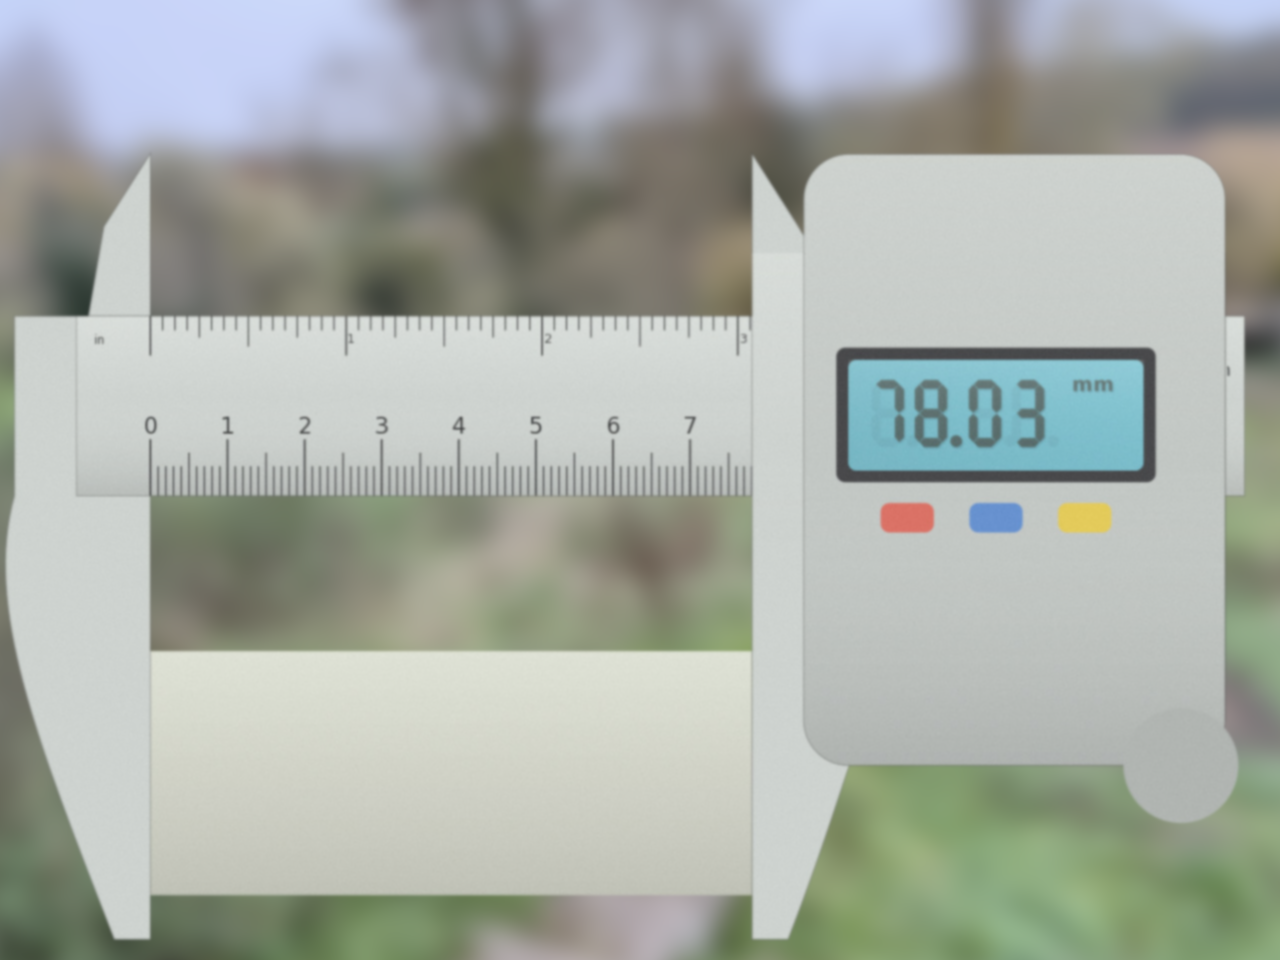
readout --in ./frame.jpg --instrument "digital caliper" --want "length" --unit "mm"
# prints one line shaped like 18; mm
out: 78.03; mm
